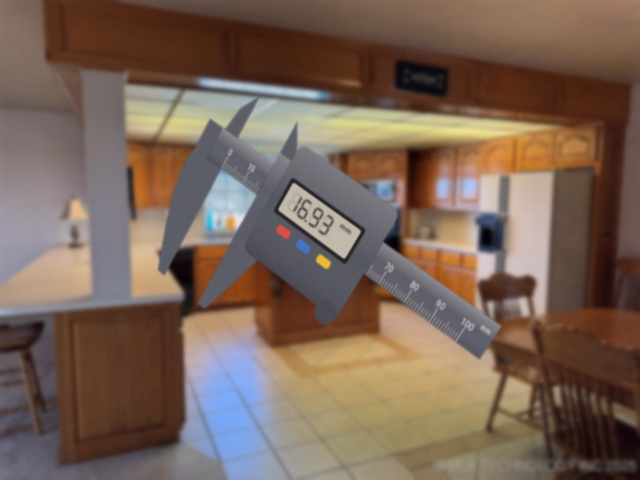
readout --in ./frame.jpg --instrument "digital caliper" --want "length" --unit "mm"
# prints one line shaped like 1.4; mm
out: 16.93; mm
